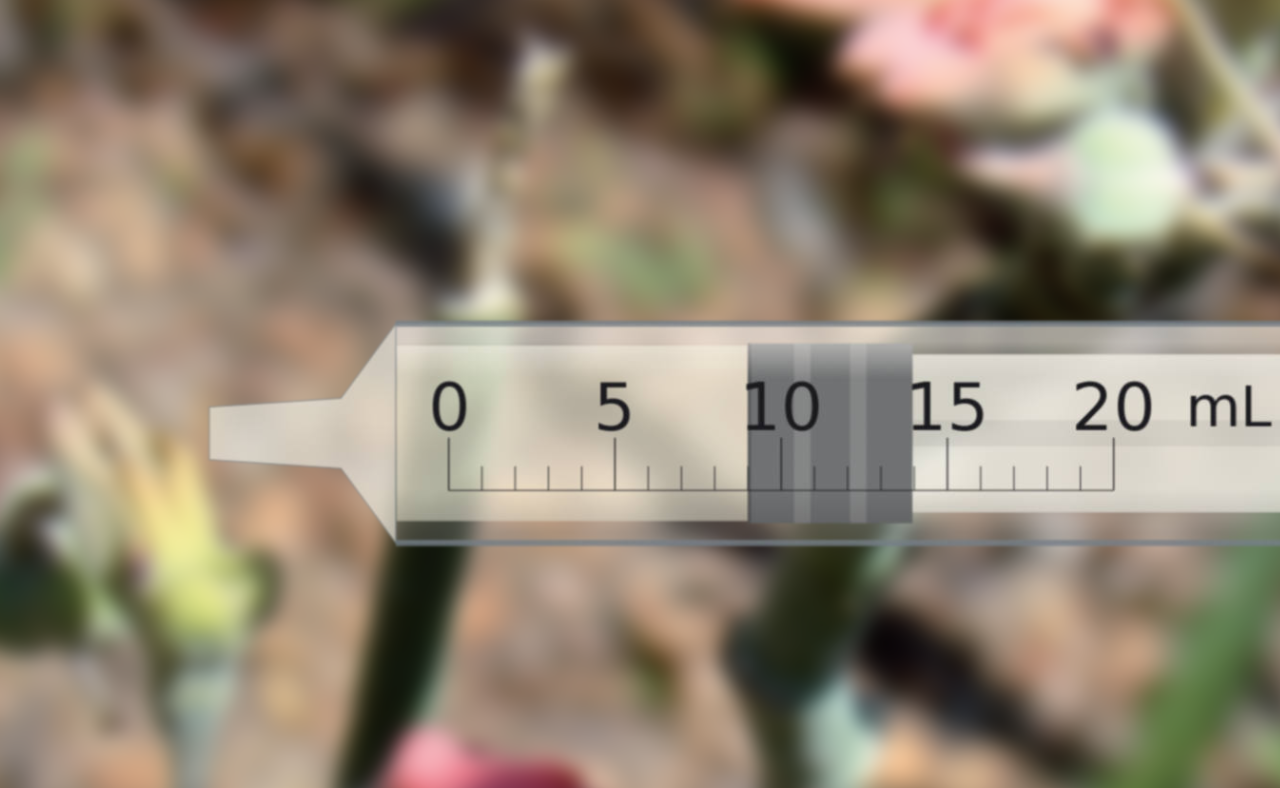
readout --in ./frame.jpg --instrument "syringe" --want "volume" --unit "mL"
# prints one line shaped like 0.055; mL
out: 9; mL
